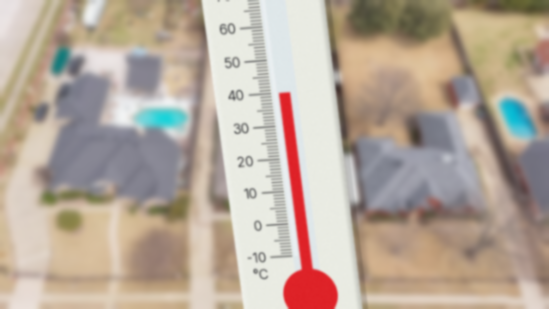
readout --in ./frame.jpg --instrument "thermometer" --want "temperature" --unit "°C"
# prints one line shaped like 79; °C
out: 40; °C
